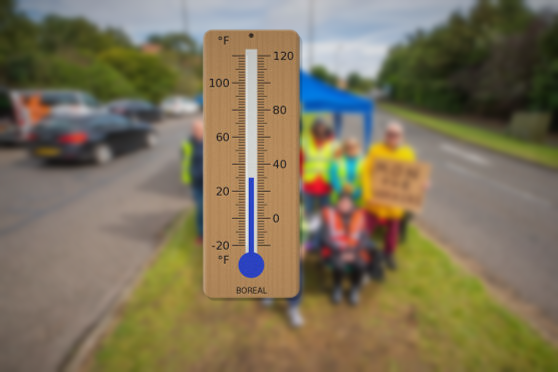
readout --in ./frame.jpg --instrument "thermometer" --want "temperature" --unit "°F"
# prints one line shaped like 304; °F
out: 30; °F
